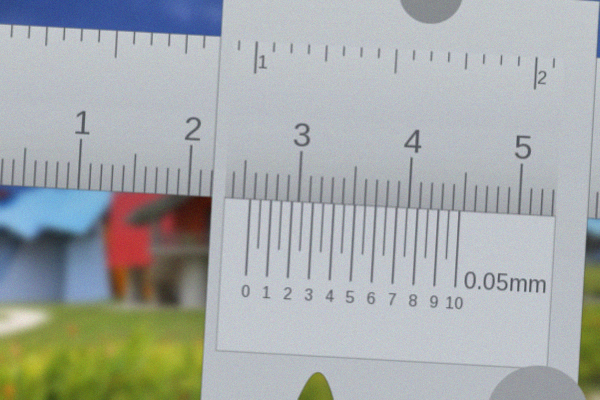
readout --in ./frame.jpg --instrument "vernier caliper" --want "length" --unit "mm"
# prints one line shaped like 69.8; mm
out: 25.6; mm
